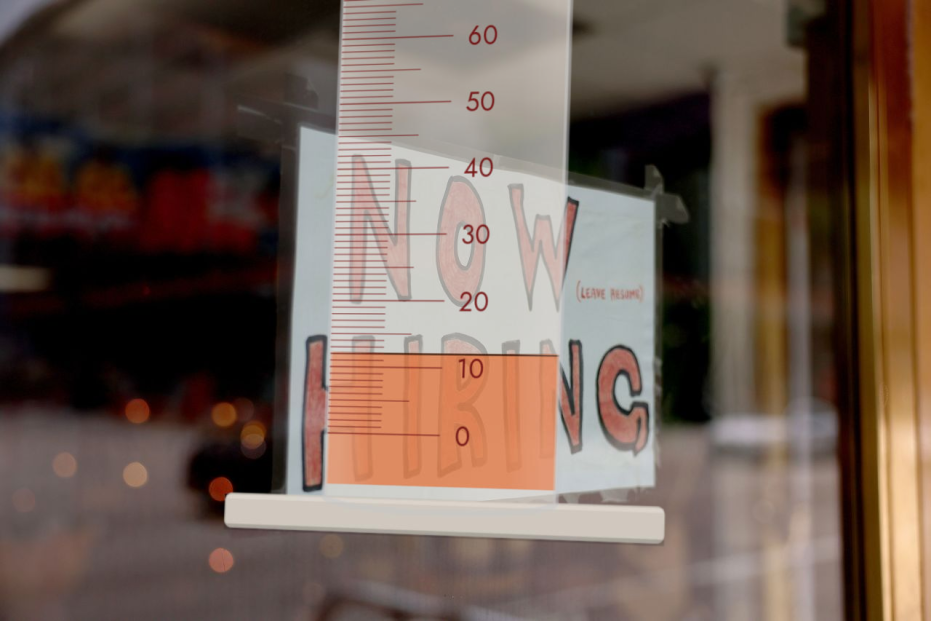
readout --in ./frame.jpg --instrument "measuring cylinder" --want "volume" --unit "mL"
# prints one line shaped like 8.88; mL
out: 12; mL
